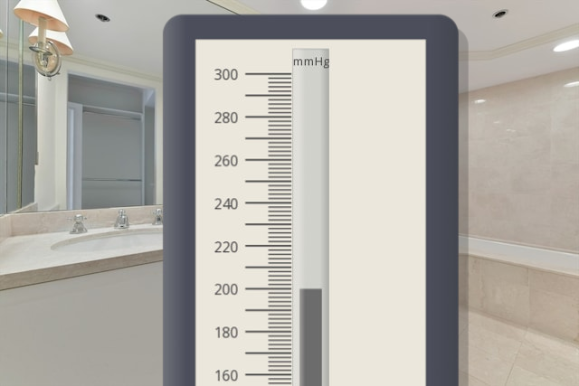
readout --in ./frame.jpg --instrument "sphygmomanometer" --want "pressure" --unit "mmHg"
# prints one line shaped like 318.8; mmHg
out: 200; mmHg
